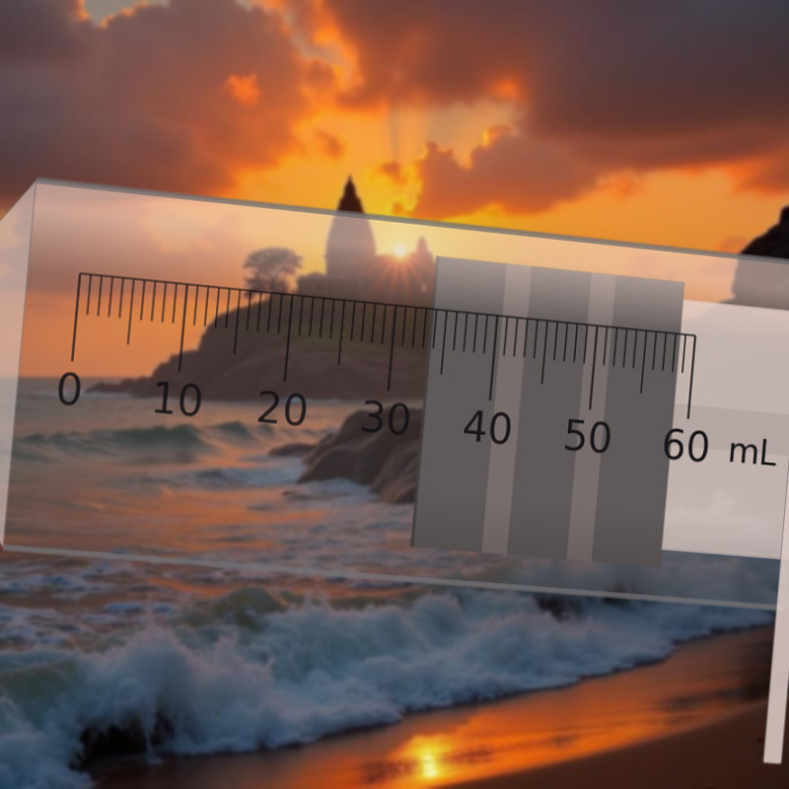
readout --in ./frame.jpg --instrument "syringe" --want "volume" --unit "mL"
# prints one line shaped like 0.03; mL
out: 33.5; mL
